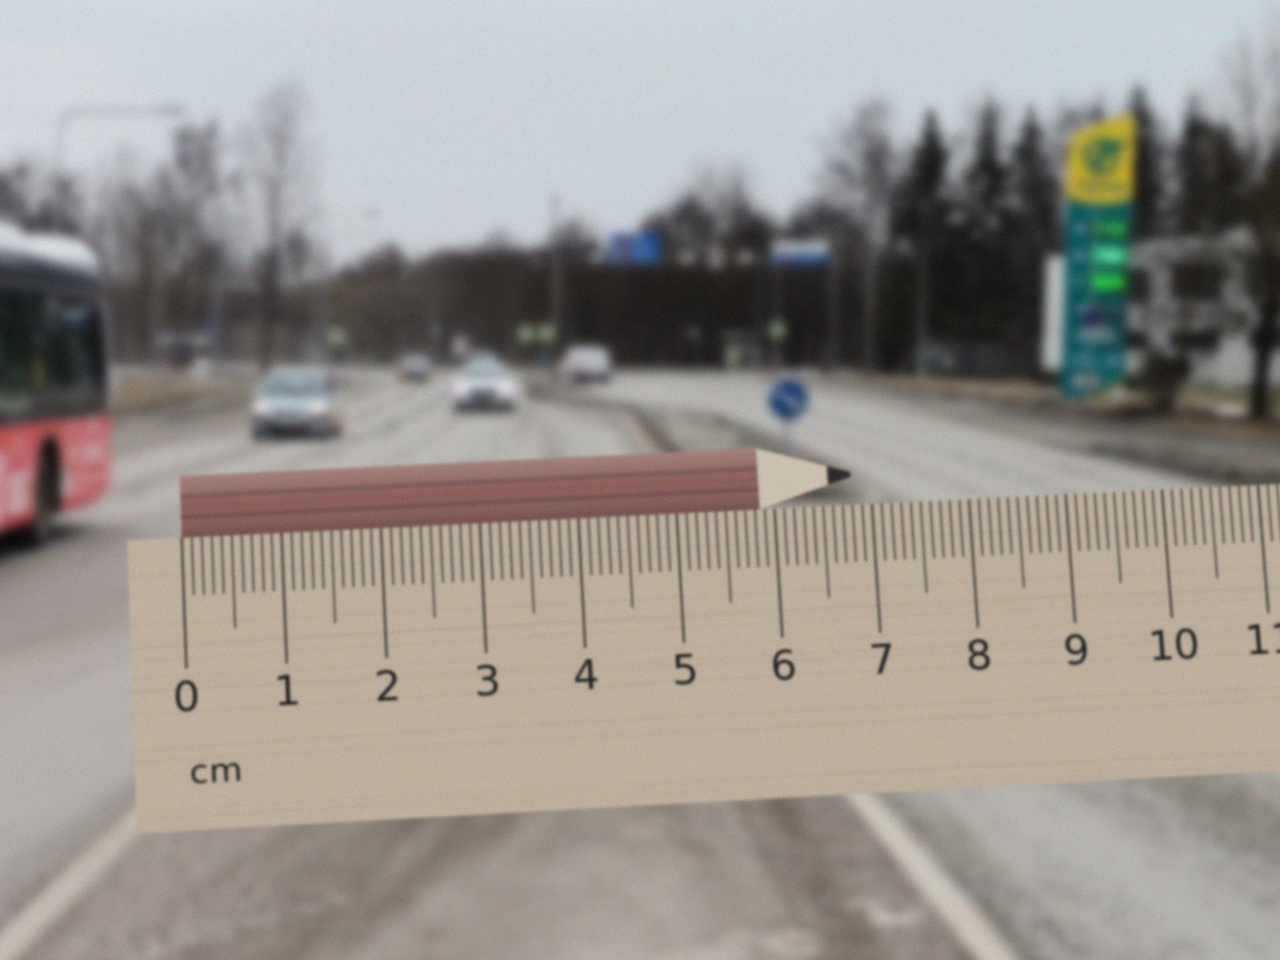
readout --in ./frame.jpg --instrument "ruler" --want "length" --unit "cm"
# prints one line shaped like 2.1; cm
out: 6.8; cm
